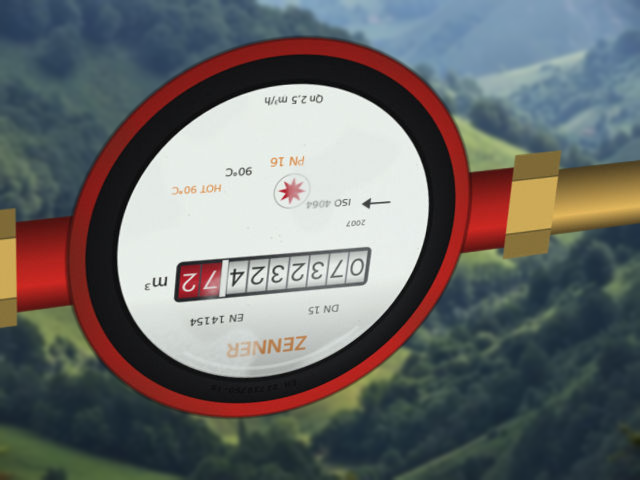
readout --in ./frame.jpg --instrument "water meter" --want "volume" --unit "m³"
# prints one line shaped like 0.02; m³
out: 732324.72; m³
